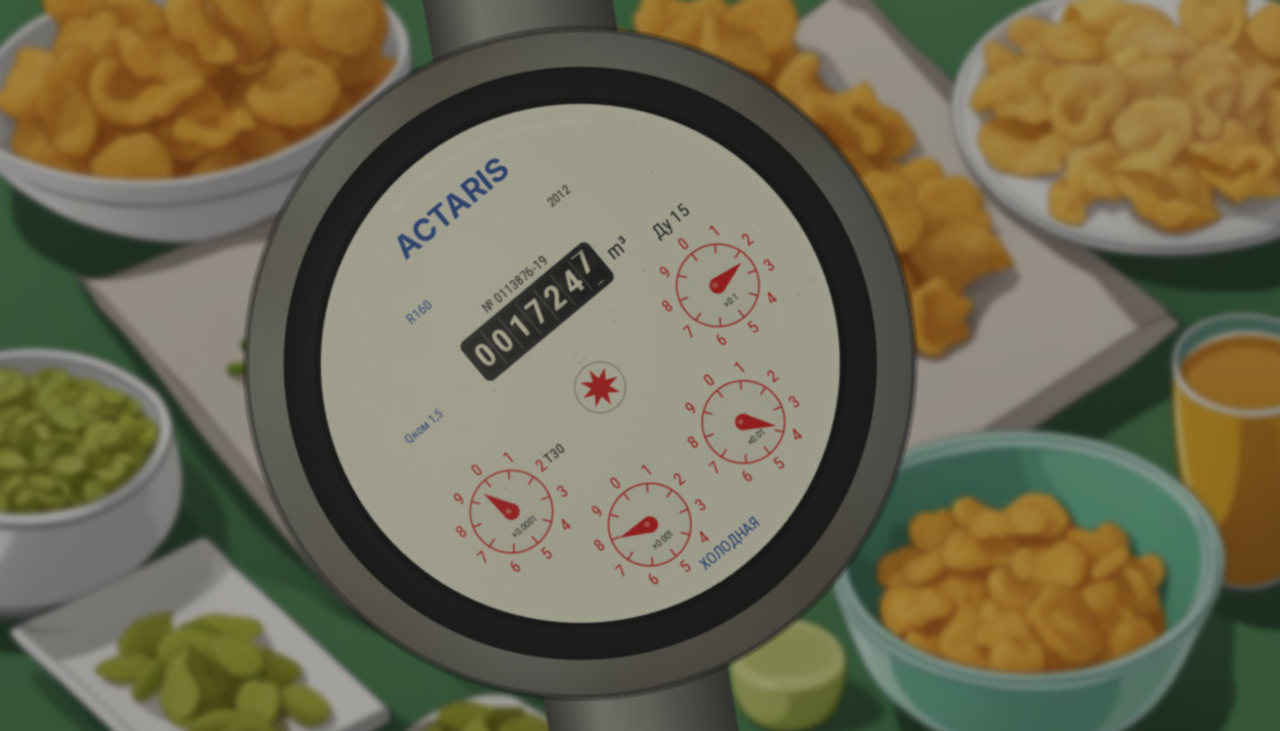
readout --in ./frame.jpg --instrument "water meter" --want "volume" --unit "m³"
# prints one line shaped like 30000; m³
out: 17247.2379; m³
